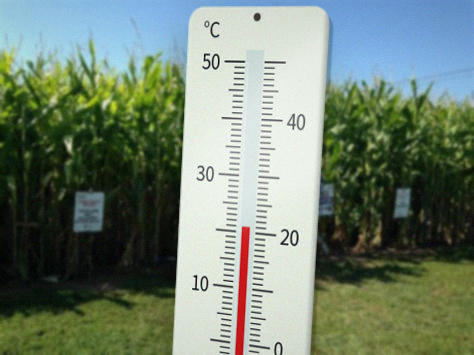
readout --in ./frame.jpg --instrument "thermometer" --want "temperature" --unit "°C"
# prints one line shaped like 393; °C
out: 21; °C
